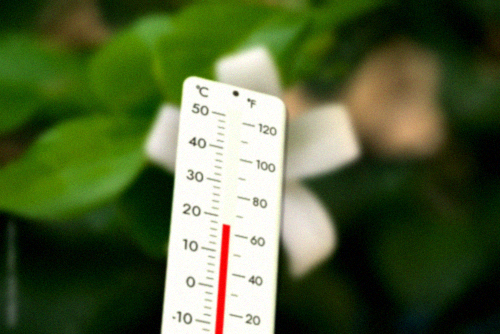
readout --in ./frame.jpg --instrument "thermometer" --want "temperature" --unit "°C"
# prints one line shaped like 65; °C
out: 18; °C
